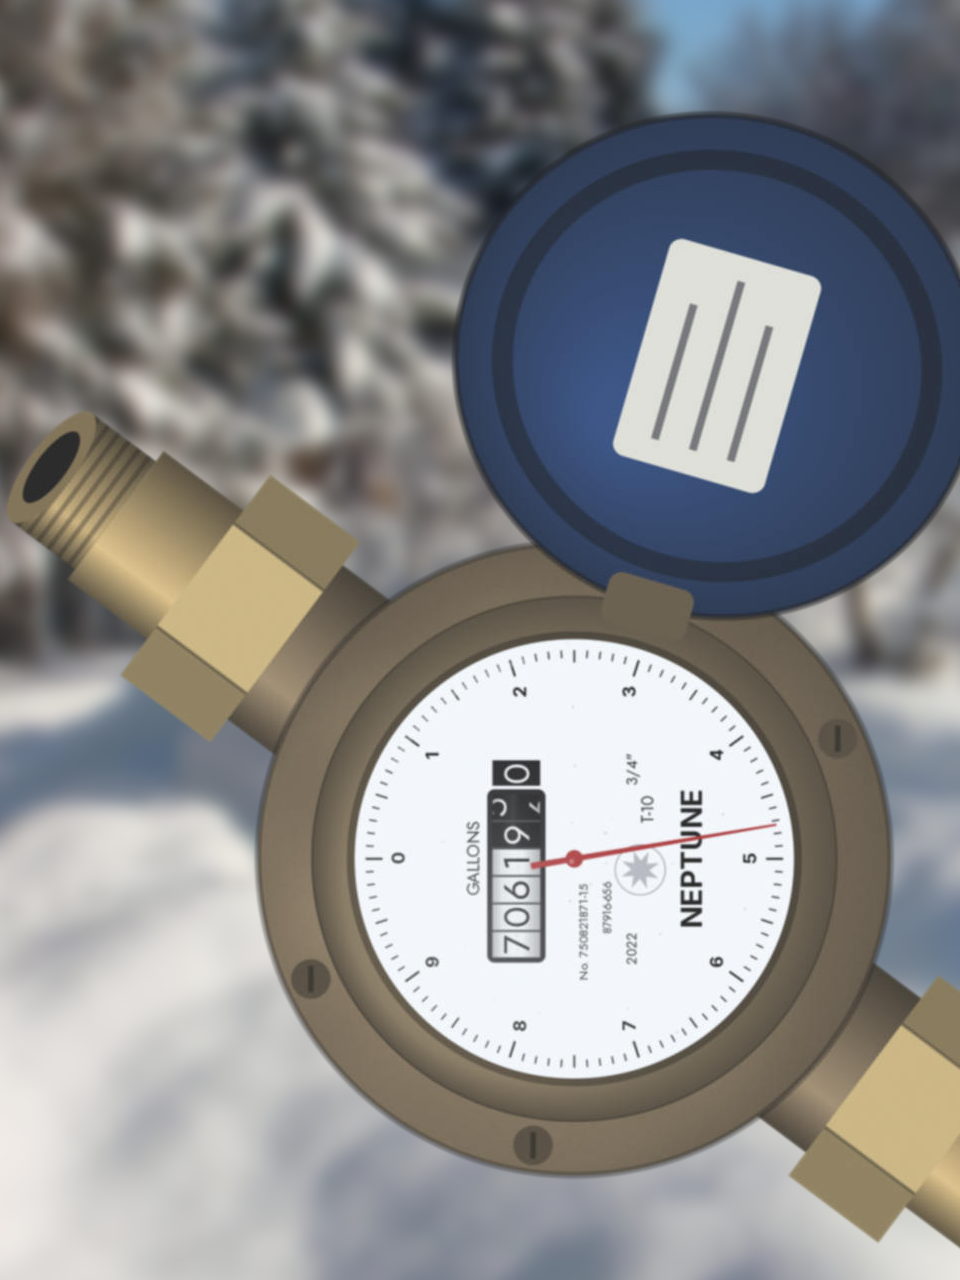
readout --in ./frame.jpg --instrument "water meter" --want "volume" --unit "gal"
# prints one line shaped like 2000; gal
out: 7061954.7; gal
